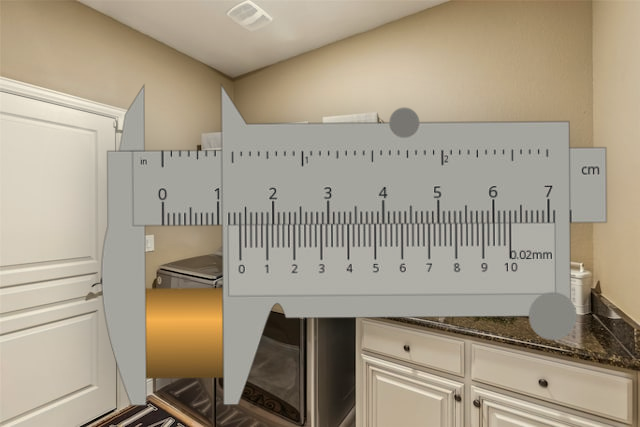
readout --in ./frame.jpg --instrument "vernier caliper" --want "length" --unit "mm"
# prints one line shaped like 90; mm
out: 14.0; mm
